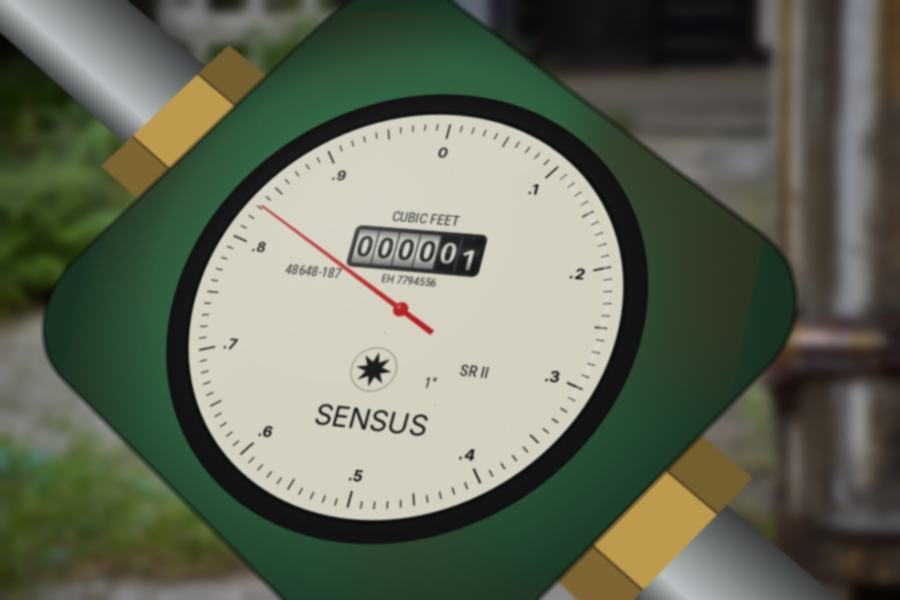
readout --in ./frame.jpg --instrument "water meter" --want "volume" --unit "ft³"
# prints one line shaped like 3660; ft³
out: 0.83; ft³
